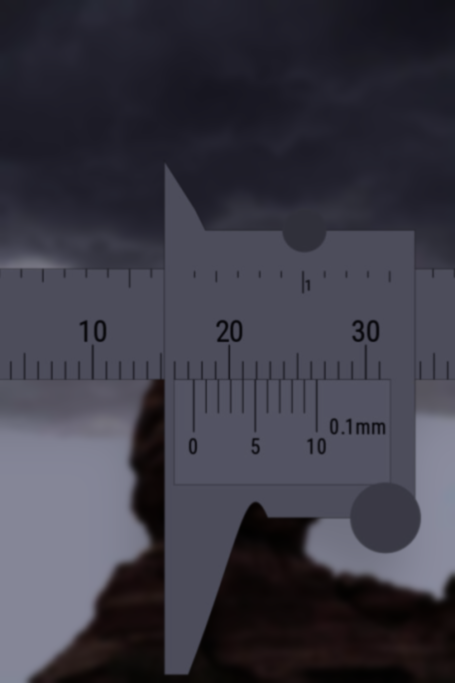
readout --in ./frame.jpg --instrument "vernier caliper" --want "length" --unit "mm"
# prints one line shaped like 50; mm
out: 17.4; mm
